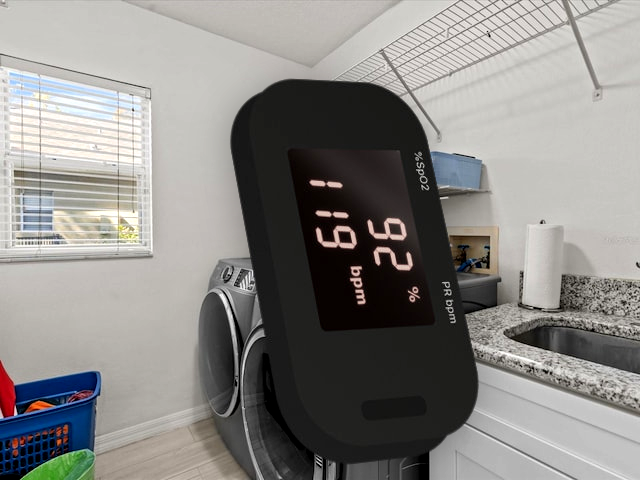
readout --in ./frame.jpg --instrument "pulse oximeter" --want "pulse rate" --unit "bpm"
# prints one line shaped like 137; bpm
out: 119; bpm
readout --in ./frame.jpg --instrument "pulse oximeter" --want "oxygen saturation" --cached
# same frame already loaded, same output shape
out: 92; %
